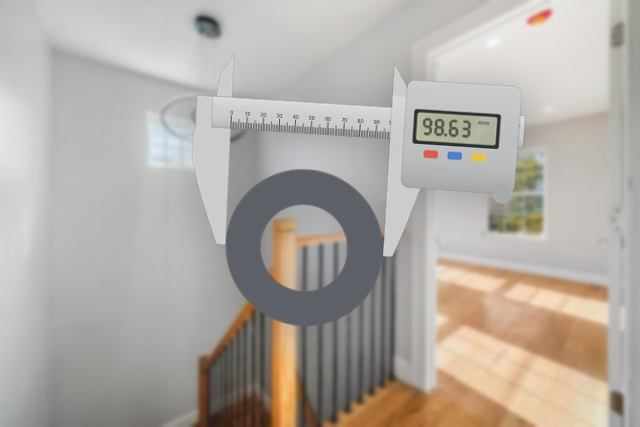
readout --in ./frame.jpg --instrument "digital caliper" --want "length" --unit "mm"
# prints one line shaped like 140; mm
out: 98.63; mm
